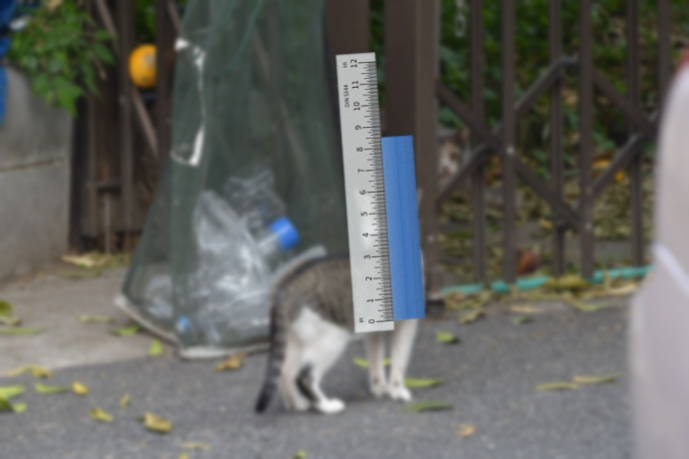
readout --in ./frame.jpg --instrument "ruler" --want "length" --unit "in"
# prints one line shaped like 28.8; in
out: 8.5; in
